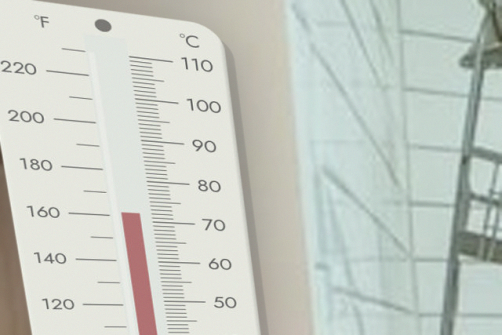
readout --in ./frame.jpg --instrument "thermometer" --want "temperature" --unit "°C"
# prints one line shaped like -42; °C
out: 72; °C
